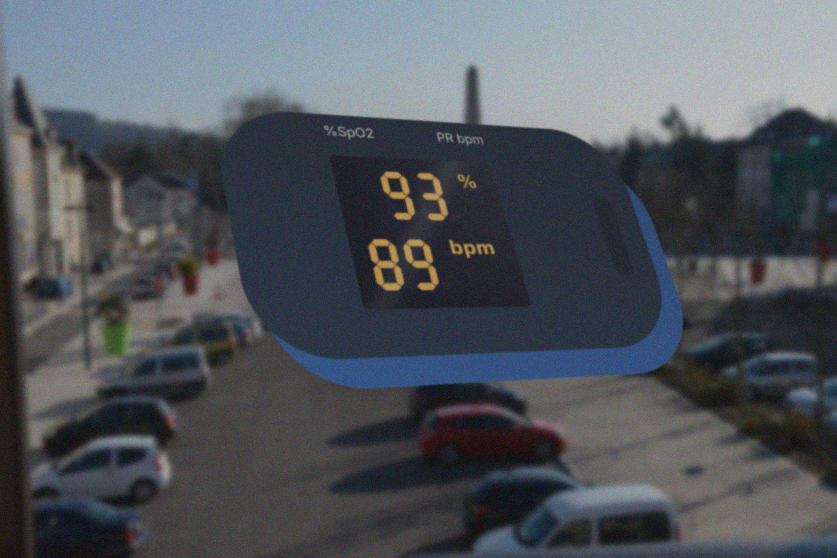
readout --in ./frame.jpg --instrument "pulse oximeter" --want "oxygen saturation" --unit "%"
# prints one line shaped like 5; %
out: 93; %
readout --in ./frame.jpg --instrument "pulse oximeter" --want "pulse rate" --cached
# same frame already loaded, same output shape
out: 89; bpm
